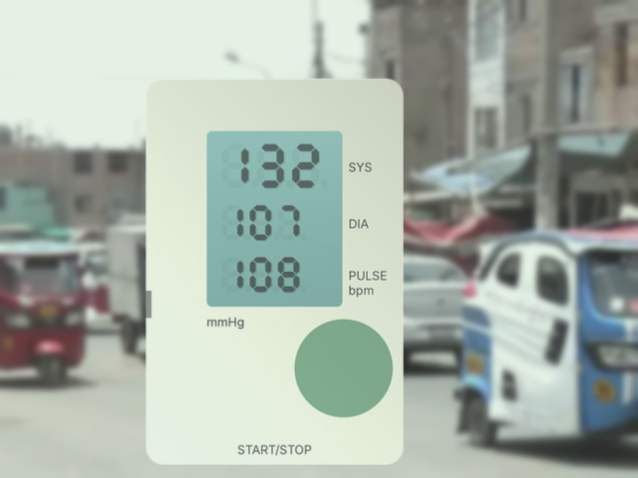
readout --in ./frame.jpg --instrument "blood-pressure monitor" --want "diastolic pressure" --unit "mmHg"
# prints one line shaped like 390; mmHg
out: 107; mmHg
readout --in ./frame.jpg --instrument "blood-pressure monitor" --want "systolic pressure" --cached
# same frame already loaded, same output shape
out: 132; mmHg
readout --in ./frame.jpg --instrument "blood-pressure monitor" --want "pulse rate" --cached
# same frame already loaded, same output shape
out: 108; bpm
